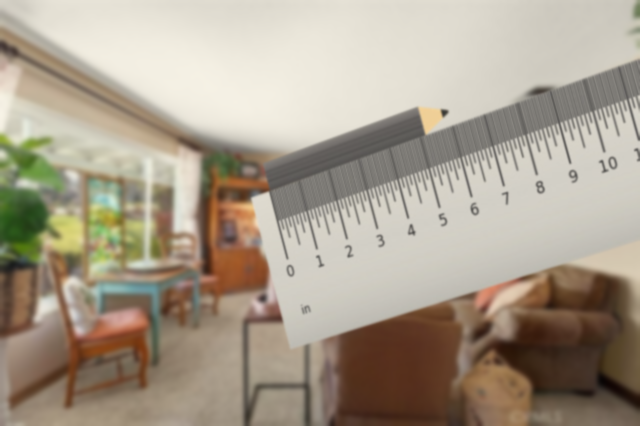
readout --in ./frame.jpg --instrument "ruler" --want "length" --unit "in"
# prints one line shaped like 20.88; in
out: 6; in
